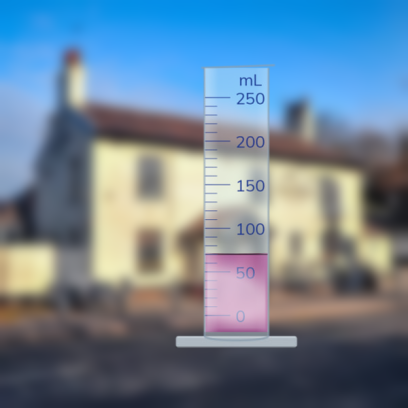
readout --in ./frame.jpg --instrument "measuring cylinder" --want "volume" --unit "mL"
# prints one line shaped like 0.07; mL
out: 70; mL
